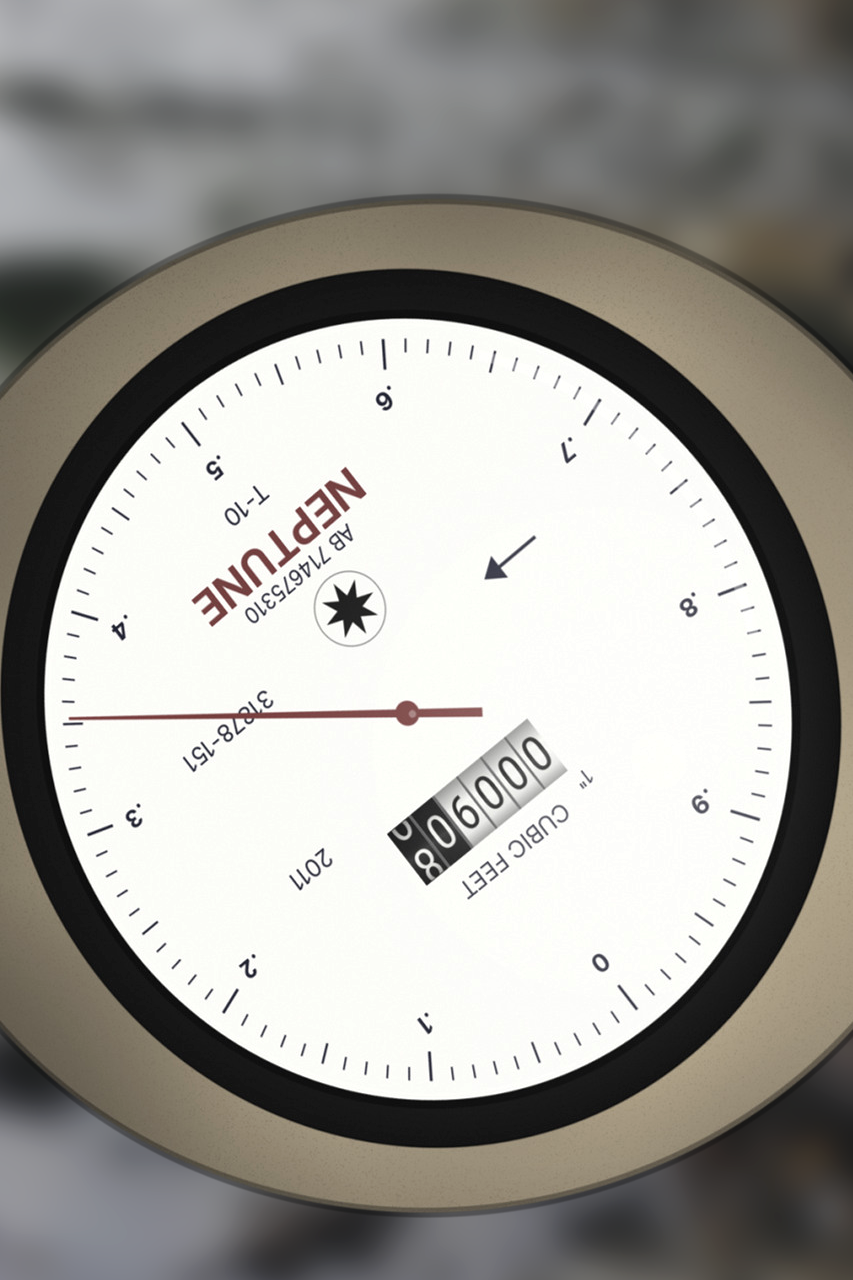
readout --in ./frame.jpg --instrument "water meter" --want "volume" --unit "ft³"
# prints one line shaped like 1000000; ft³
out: 908.35; ft³
